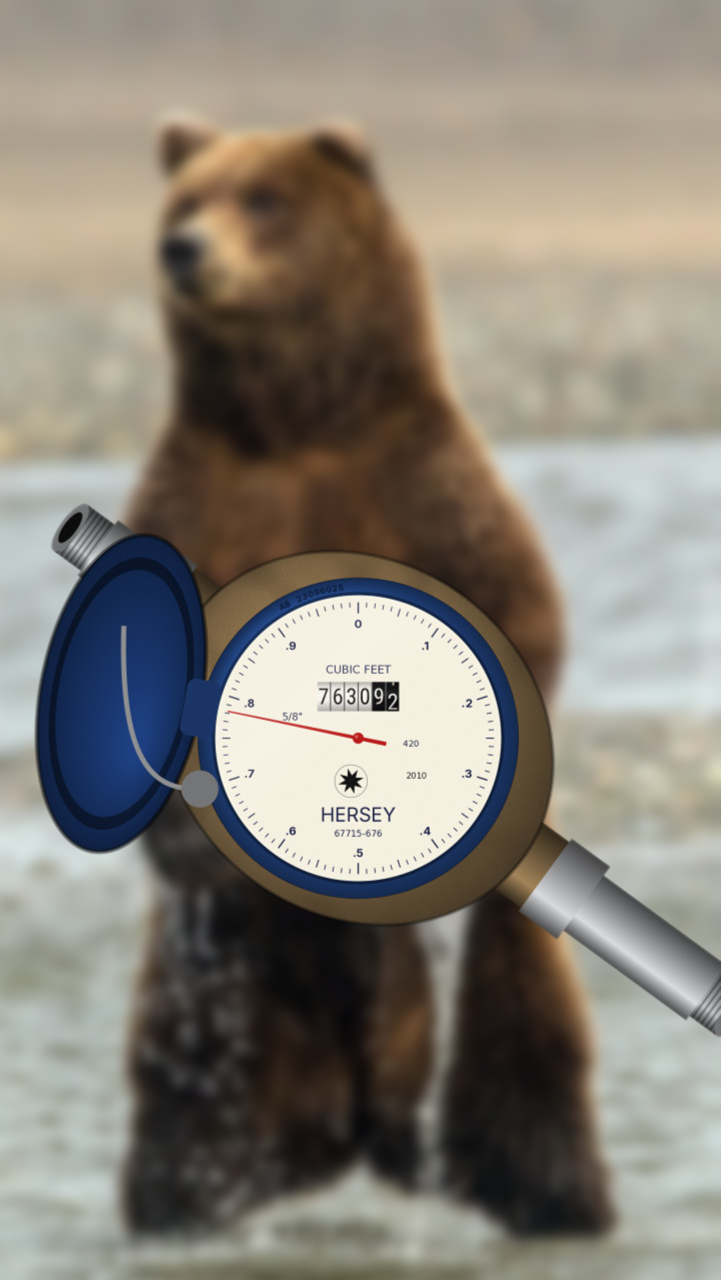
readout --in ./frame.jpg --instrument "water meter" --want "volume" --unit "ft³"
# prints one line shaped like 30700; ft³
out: 763091.78; ft³
